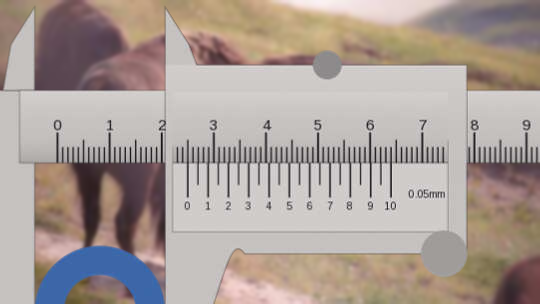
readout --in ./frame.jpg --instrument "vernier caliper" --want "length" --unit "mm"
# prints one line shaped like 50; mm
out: 25.0; mm
